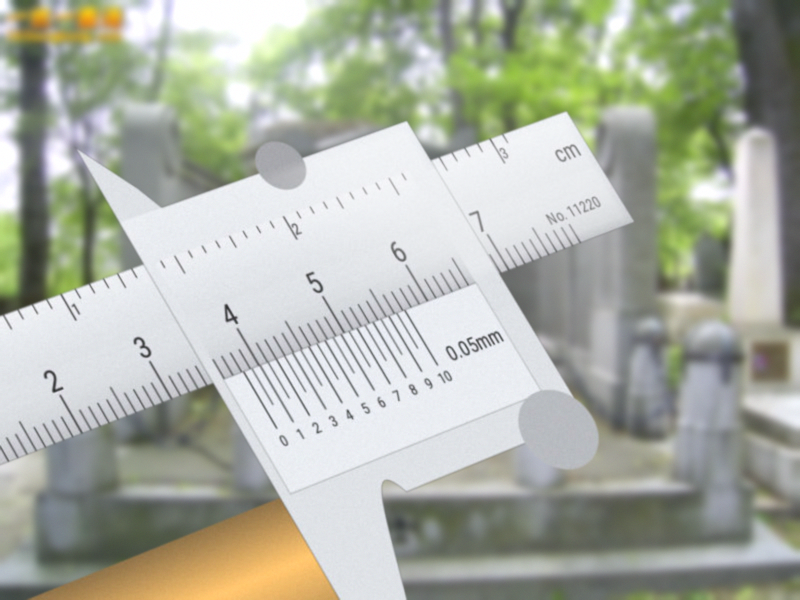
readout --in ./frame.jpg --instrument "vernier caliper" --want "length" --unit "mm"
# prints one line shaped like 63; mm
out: 38.2; mm
